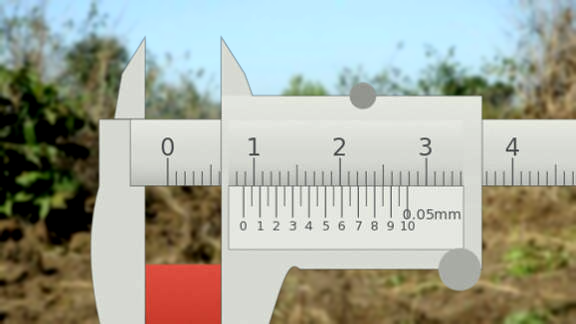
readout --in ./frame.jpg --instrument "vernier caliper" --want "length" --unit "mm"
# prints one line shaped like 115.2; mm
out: 8.8; mm
